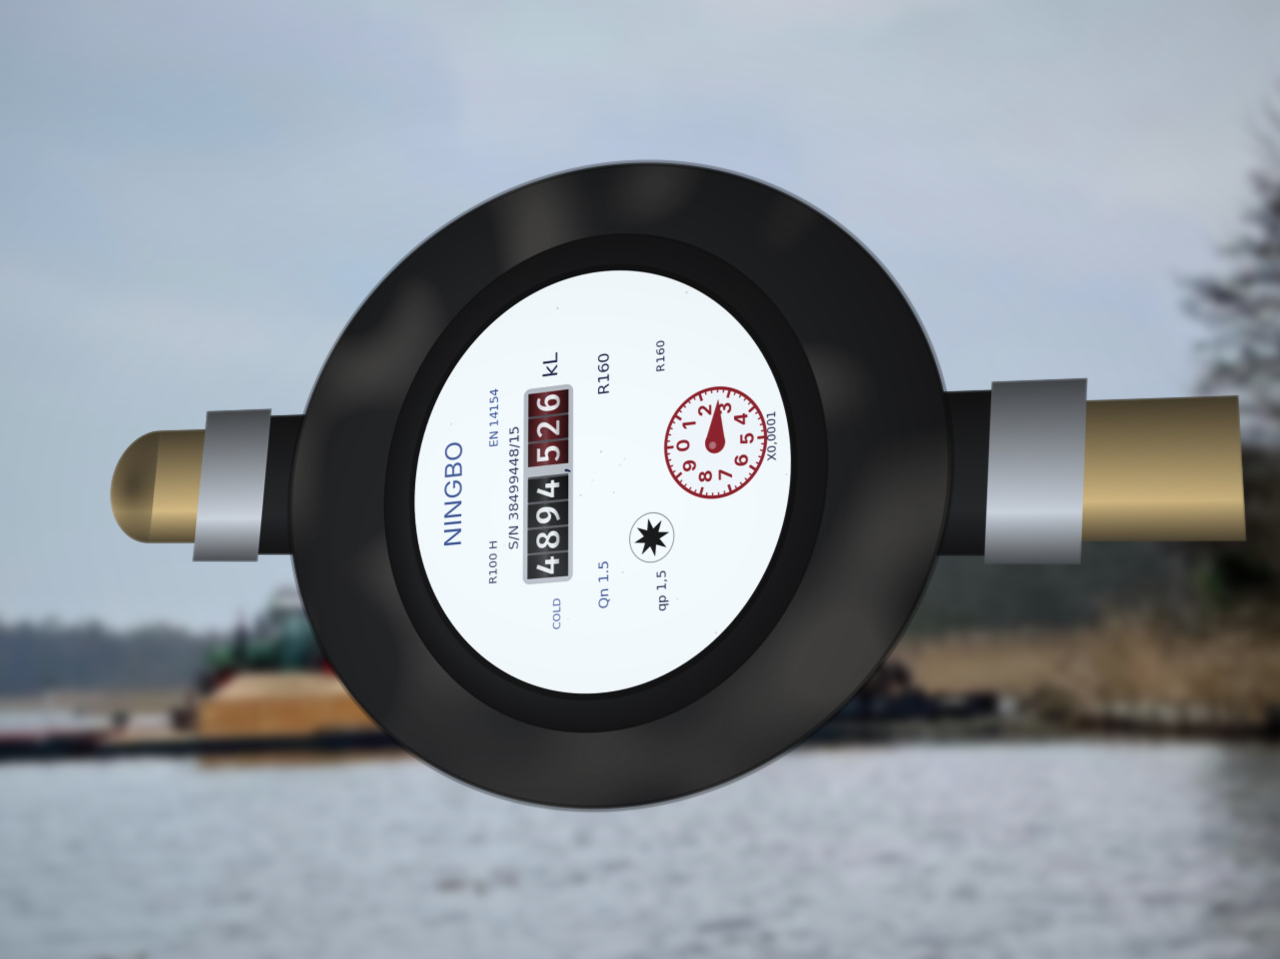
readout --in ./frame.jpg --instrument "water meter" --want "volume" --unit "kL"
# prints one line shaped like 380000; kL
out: 4894.5262; kL
